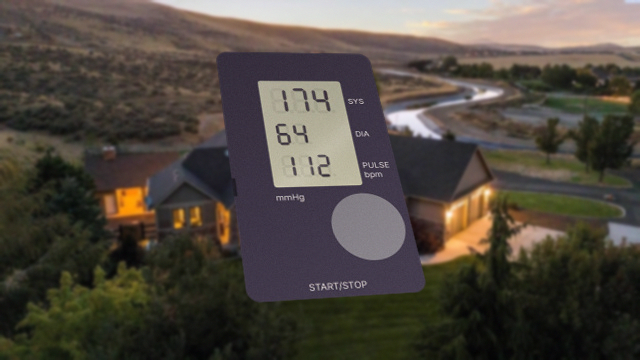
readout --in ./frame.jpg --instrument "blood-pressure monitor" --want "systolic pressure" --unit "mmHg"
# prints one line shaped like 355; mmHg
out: 174; mmHg
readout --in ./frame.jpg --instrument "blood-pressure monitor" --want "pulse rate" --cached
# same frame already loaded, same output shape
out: 112; bpm
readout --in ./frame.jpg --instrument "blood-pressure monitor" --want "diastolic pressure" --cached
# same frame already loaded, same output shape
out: 64; mmHg
